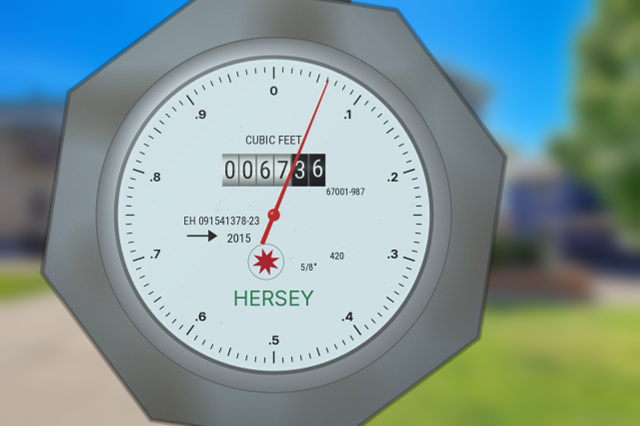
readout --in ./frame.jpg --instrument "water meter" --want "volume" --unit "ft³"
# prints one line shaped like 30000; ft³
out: 6736.06; ft³
